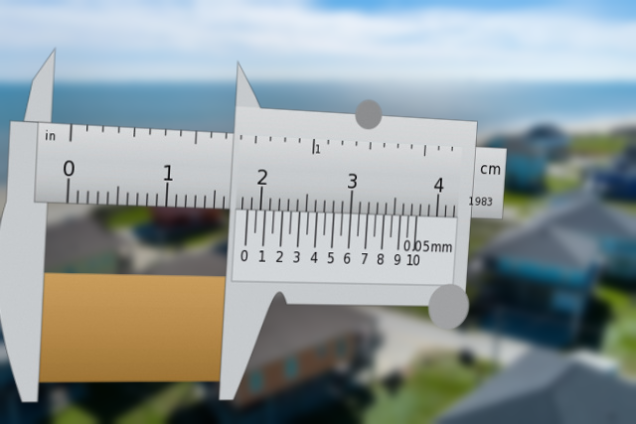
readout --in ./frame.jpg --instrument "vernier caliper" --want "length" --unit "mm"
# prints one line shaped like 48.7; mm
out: 18.6; mm
